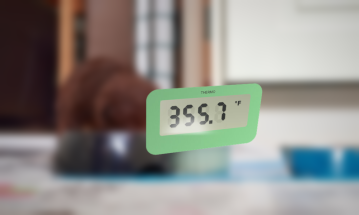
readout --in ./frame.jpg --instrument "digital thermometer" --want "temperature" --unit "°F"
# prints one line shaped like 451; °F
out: 355.7; °F
